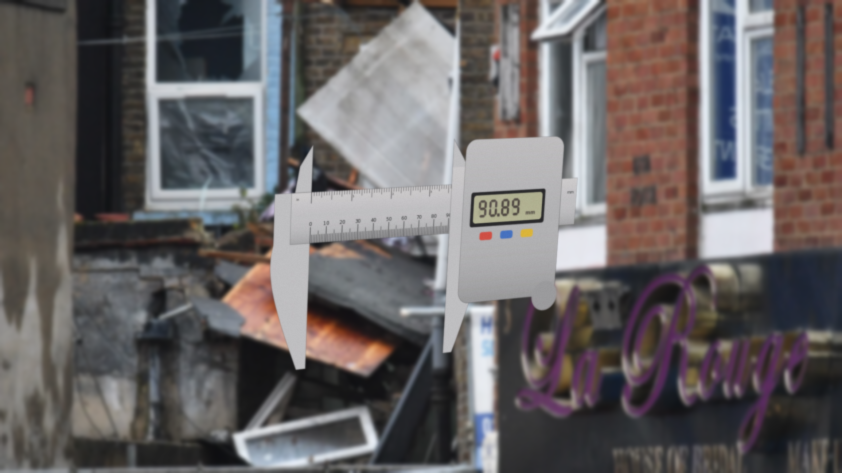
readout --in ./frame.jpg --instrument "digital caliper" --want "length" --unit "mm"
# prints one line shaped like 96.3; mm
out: 90.89; mm
